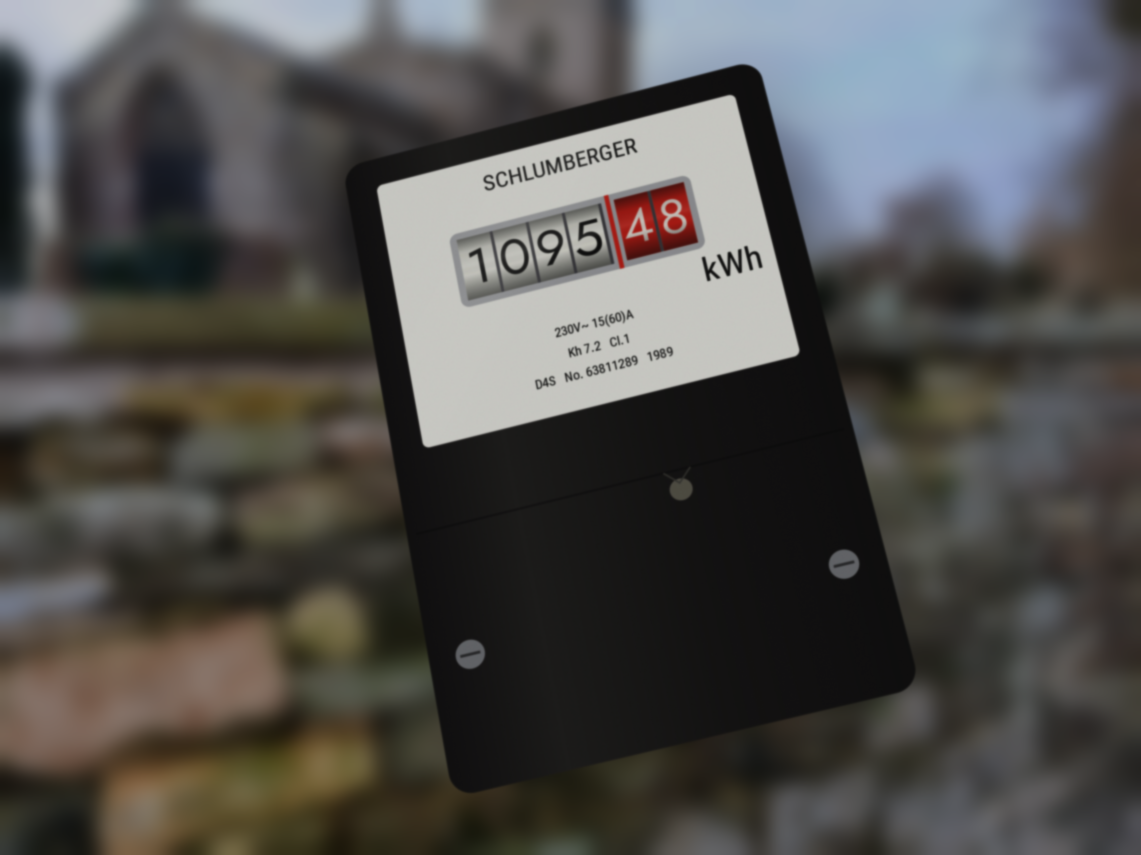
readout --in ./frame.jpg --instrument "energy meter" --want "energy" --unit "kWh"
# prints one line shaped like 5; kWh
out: 1095.48; kWh
